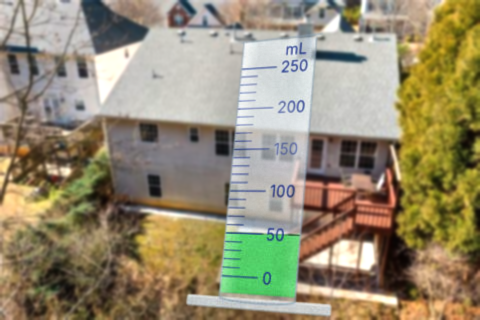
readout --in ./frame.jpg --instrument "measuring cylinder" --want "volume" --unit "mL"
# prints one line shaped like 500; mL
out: 50; mL
